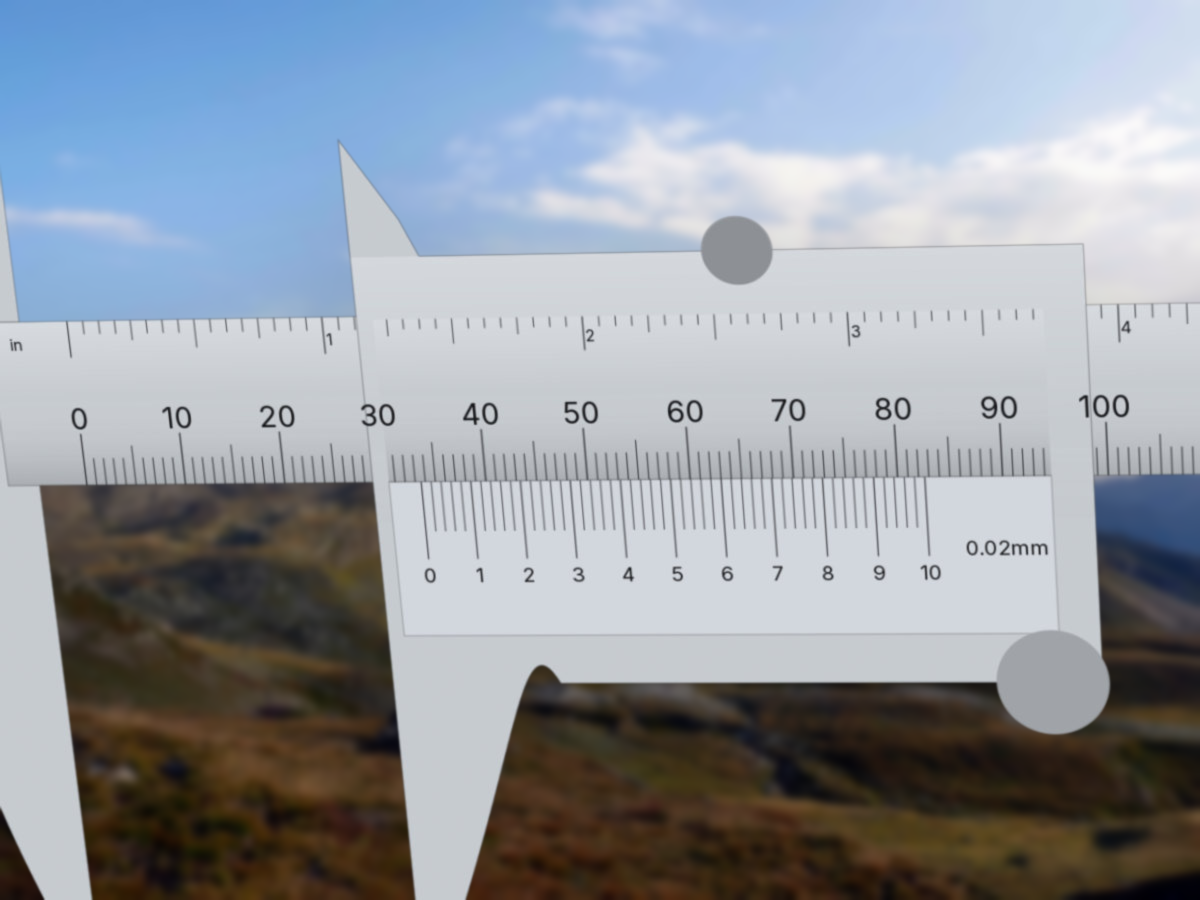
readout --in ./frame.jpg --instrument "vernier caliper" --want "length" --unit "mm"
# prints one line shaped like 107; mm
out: 33.6; mm
